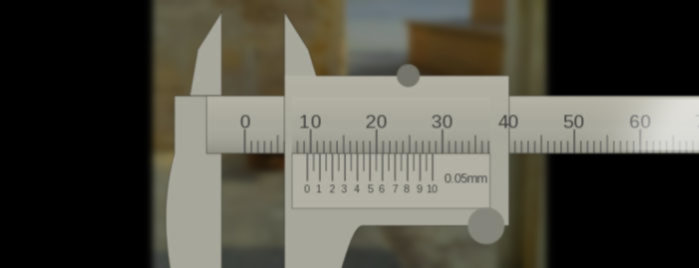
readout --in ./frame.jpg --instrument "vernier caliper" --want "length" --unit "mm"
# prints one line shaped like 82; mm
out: 9.5; mm
